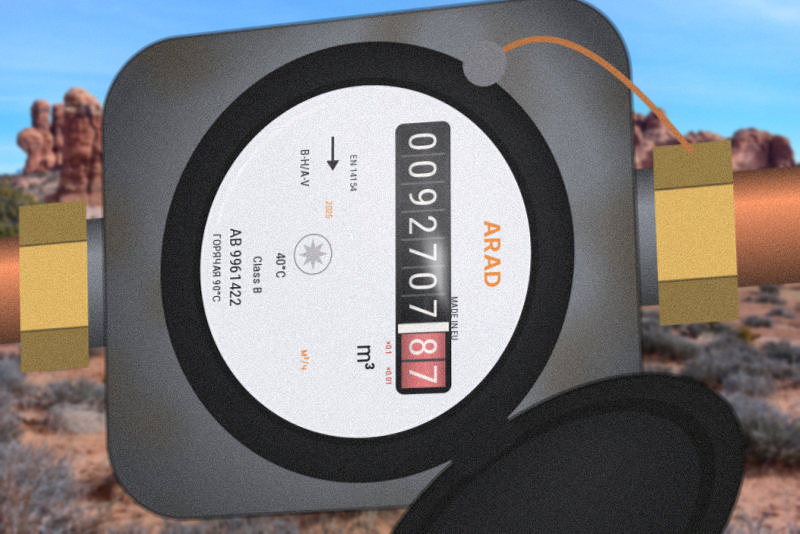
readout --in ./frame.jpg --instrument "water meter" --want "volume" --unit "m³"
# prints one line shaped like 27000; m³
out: 92707.87; m³
